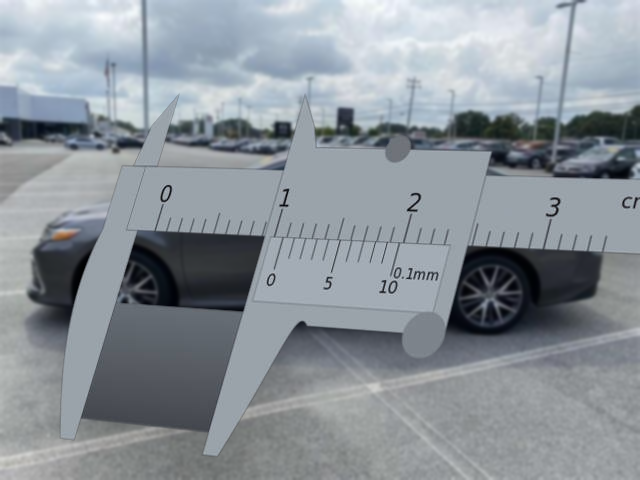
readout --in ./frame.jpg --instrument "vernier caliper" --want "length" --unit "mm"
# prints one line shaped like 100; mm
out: 10.7; mm
